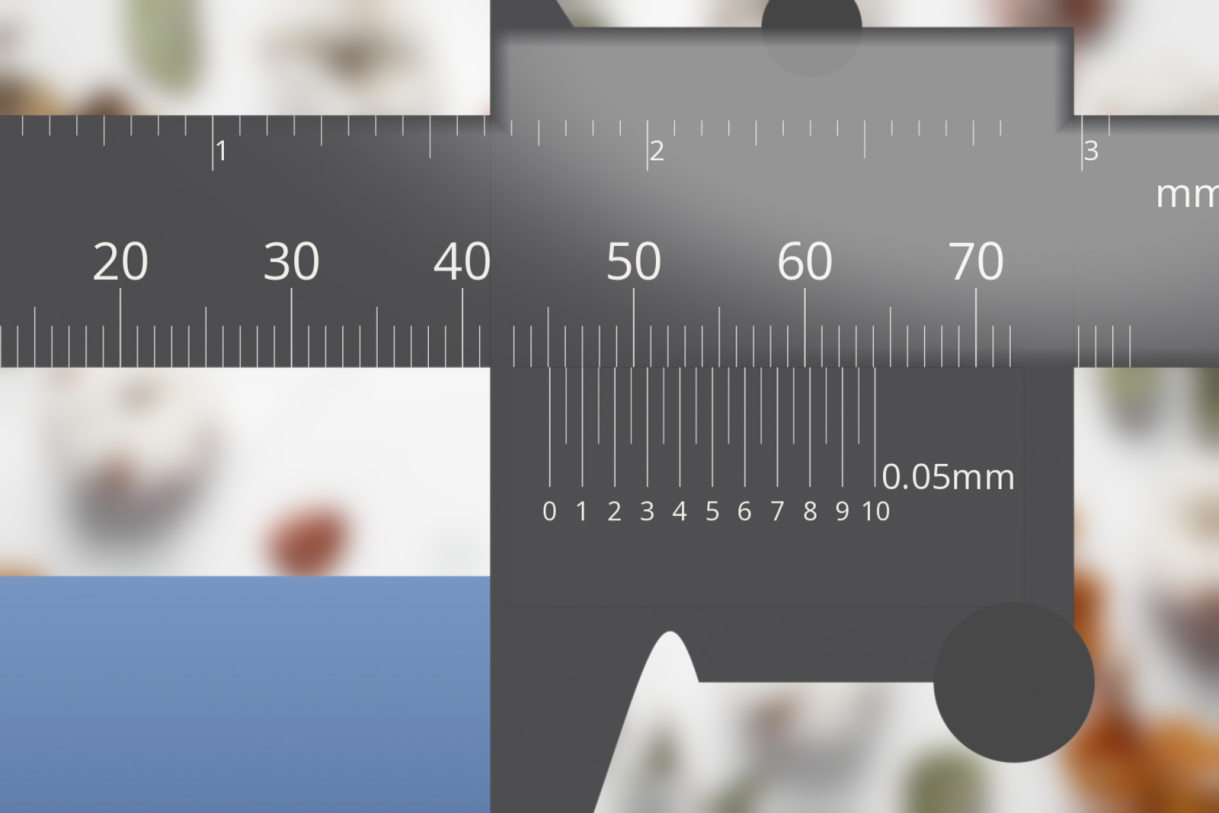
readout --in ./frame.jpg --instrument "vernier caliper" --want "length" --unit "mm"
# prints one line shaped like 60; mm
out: 45.1; mm
